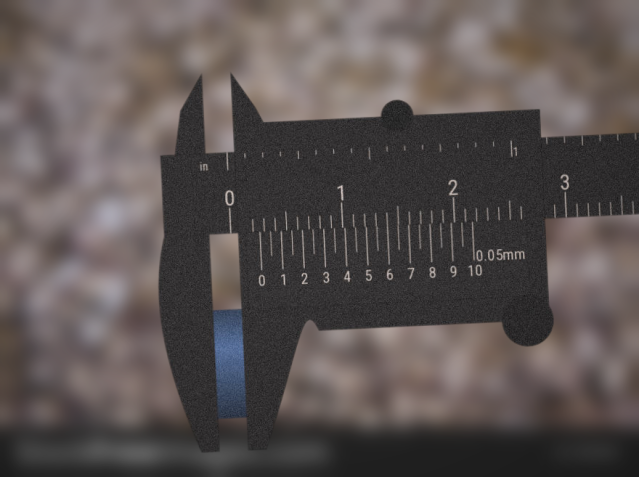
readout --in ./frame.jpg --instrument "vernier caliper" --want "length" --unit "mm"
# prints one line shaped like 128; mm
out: 2.6; mm
